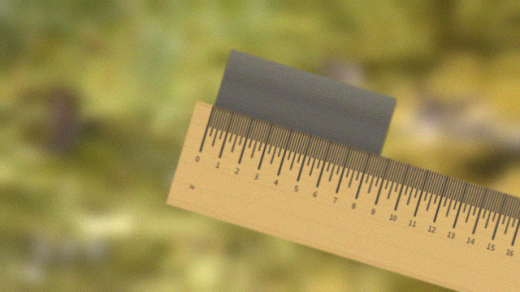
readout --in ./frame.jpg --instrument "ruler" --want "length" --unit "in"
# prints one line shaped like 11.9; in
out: 8.5; in
